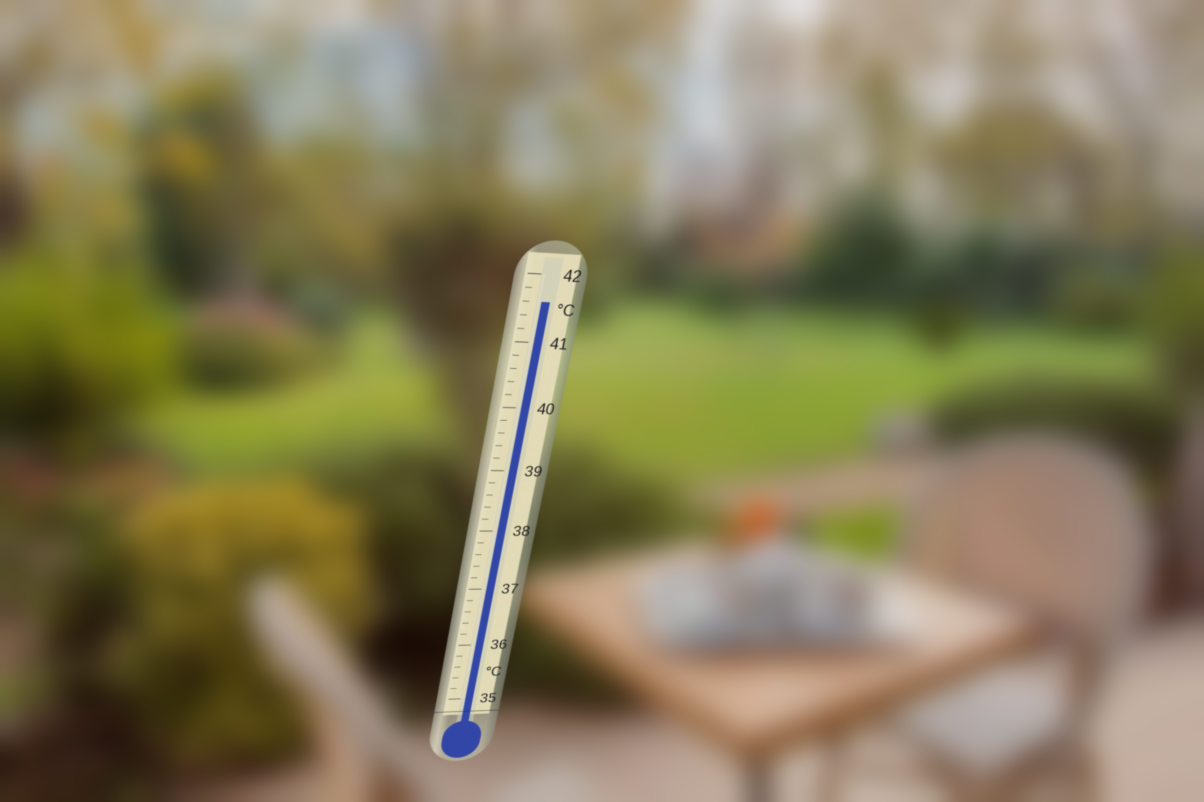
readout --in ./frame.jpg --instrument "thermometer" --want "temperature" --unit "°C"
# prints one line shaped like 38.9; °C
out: 41.6; °C
